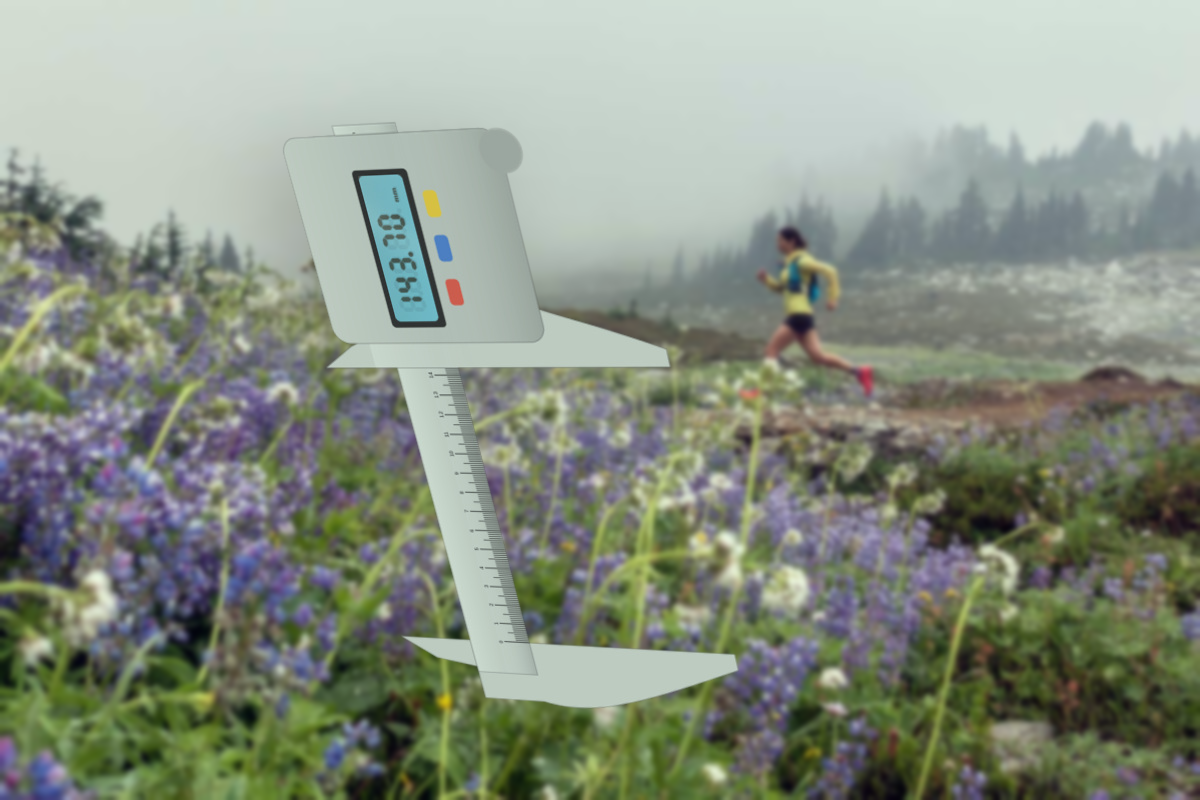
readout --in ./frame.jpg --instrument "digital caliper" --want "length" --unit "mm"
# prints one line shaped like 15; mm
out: 143.70; mm
